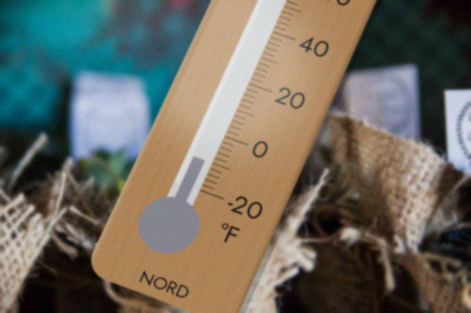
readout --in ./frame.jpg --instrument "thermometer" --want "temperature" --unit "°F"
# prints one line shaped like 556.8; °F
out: -10; °F
